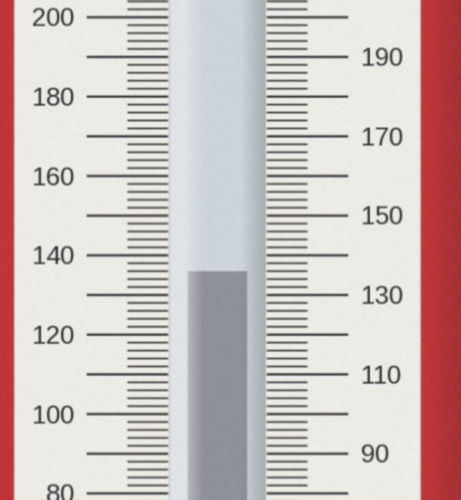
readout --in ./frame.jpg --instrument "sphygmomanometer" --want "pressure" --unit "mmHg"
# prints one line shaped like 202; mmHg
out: 136; mmHg
